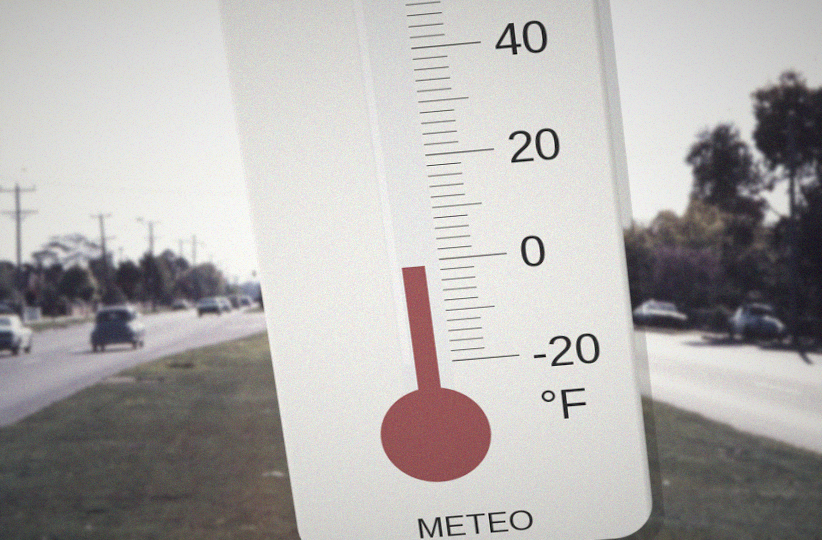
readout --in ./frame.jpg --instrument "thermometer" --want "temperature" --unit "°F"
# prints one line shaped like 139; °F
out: -1; °F
